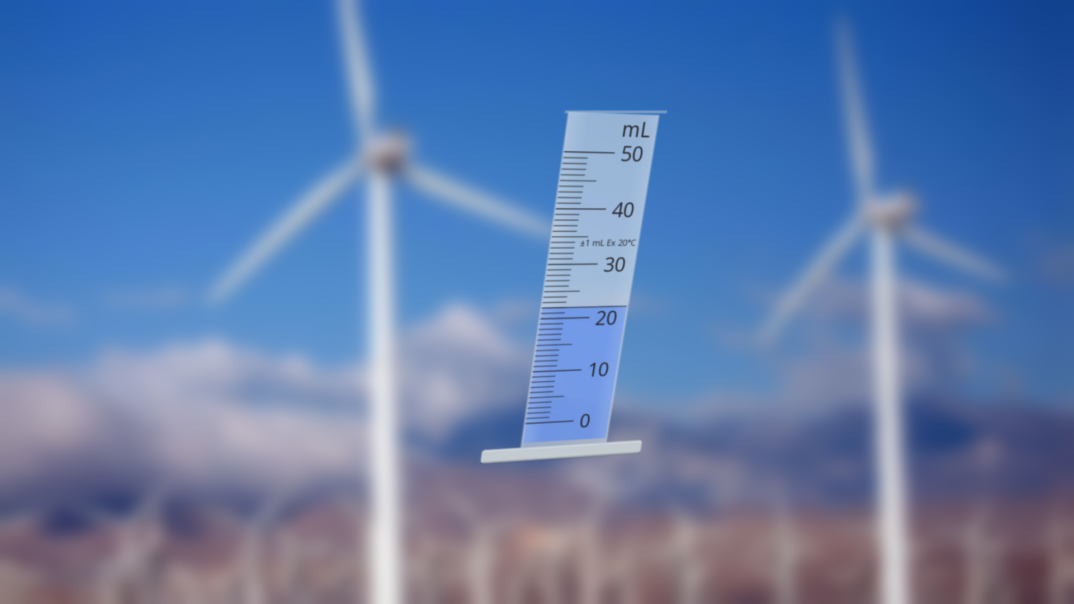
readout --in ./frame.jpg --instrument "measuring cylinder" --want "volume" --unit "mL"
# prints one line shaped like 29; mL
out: 22; mL
